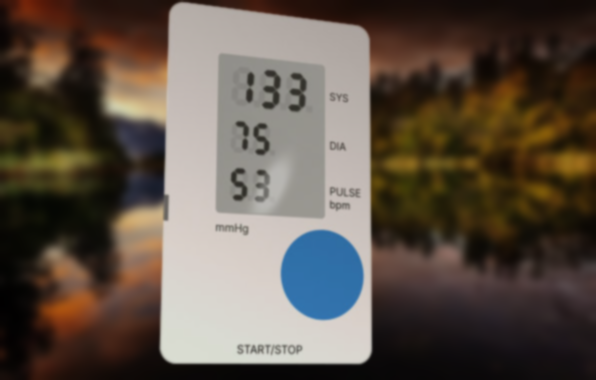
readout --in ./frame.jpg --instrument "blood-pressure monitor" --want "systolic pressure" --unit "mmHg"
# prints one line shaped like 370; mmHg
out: 133; mmHg
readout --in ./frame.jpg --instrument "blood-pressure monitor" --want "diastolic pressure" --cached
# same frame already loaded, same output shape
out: 75; mmHg
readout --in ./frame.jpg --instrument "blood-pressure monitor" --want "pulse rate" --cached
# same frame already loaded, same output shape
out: 53; bpm
